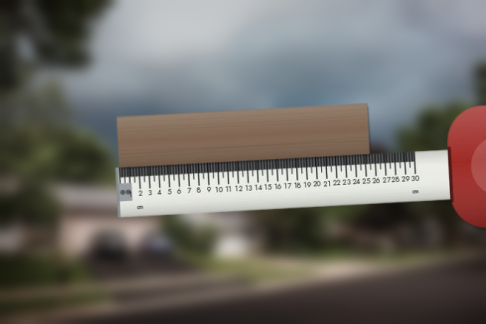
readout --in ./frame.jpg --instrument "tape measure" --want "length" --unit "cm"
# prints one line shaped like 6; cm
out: 25.5; cm
